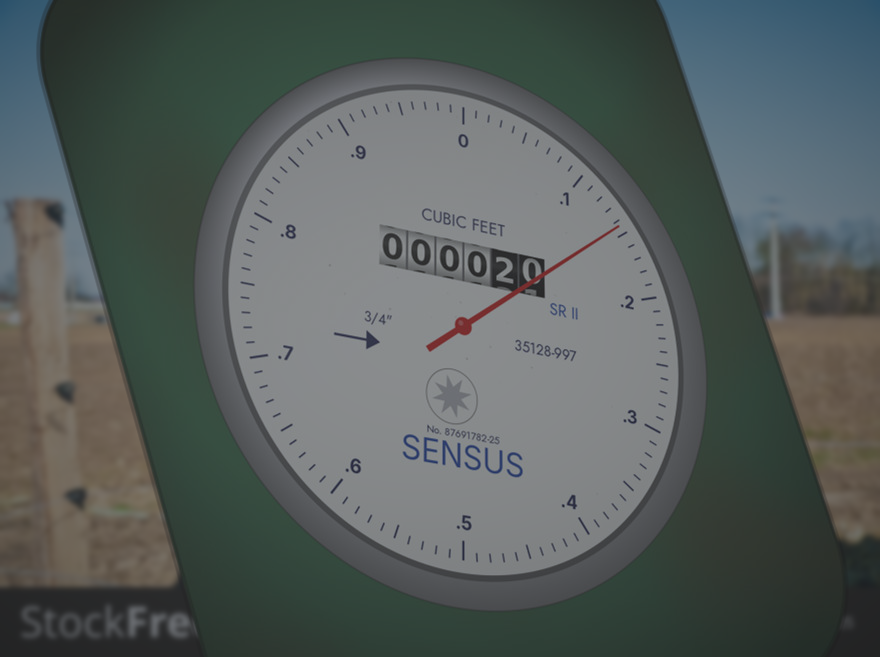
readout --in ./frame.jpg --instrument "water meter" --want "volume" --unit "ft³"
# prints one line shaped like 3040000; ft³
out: 20.14; ft³
